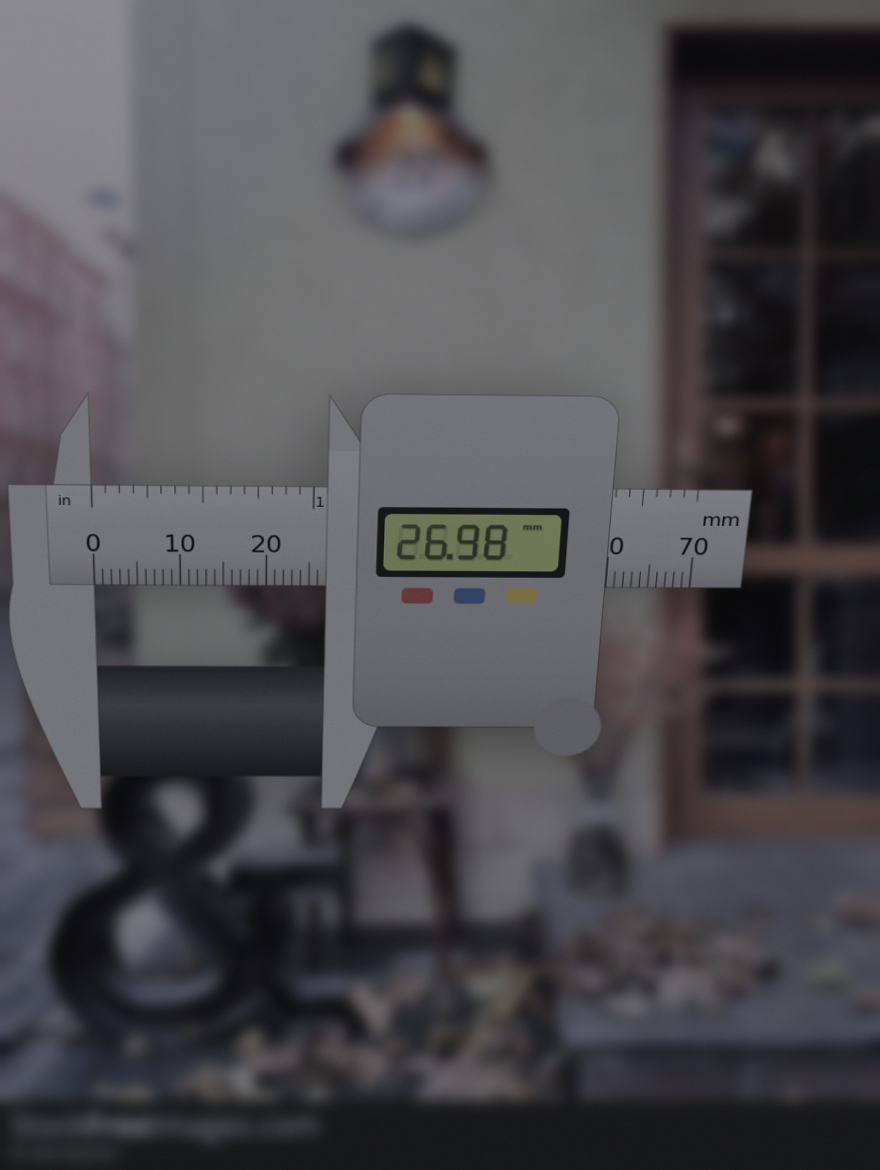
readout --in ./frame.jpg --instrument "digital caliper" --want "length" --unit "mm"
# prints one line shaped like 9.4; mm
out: 26.98; mm
